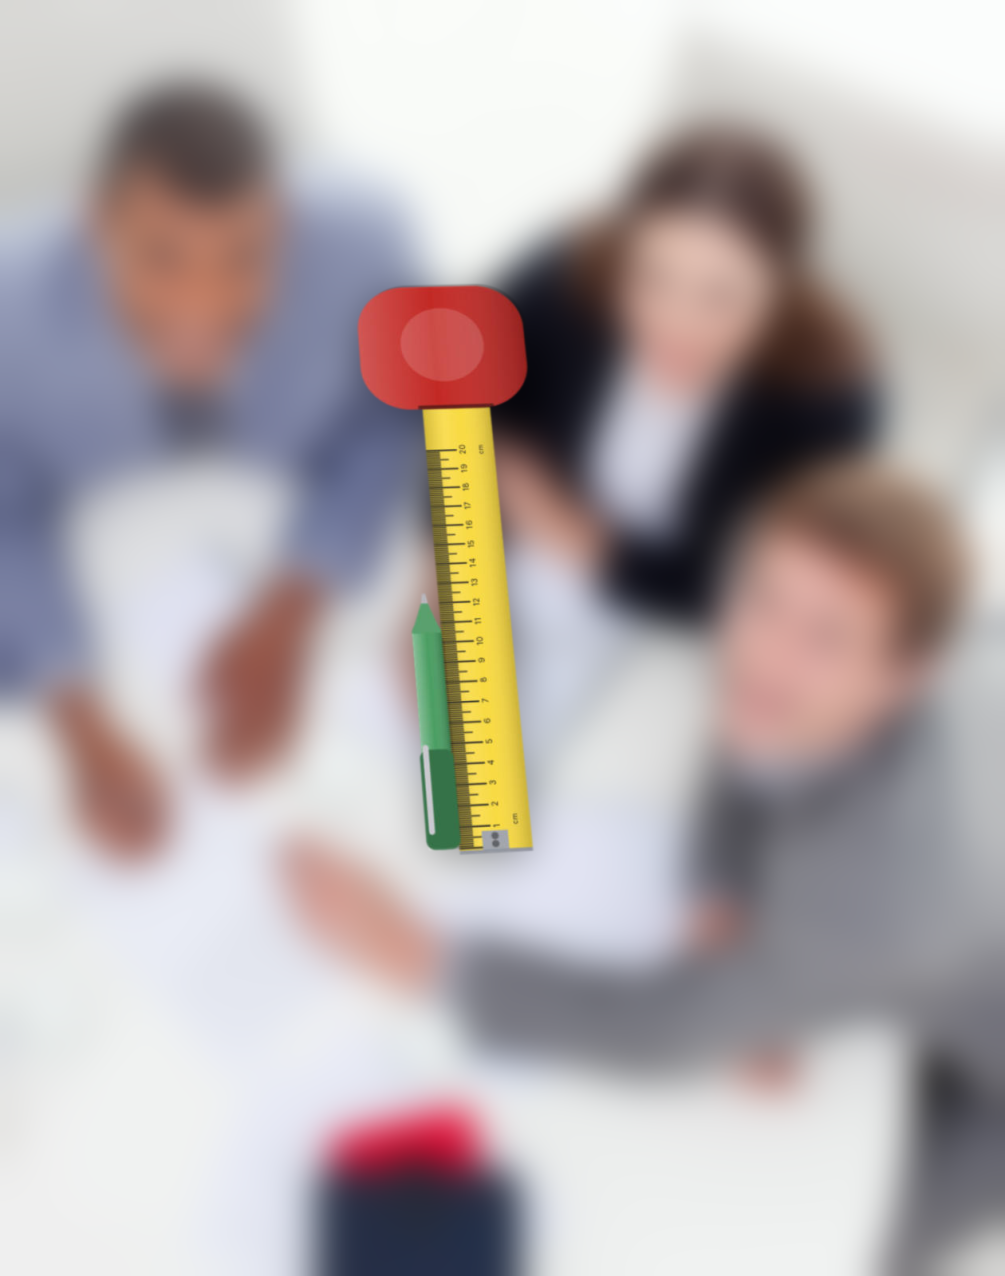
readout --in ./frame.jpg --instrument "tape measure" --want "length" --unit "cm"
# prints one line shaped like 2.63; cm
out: 12.5; cm
